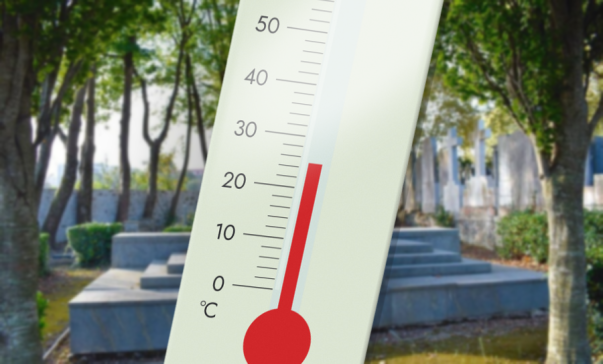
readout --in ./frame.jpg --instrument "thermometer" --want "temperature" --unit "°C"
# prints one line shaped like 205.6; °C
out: 25; °C
